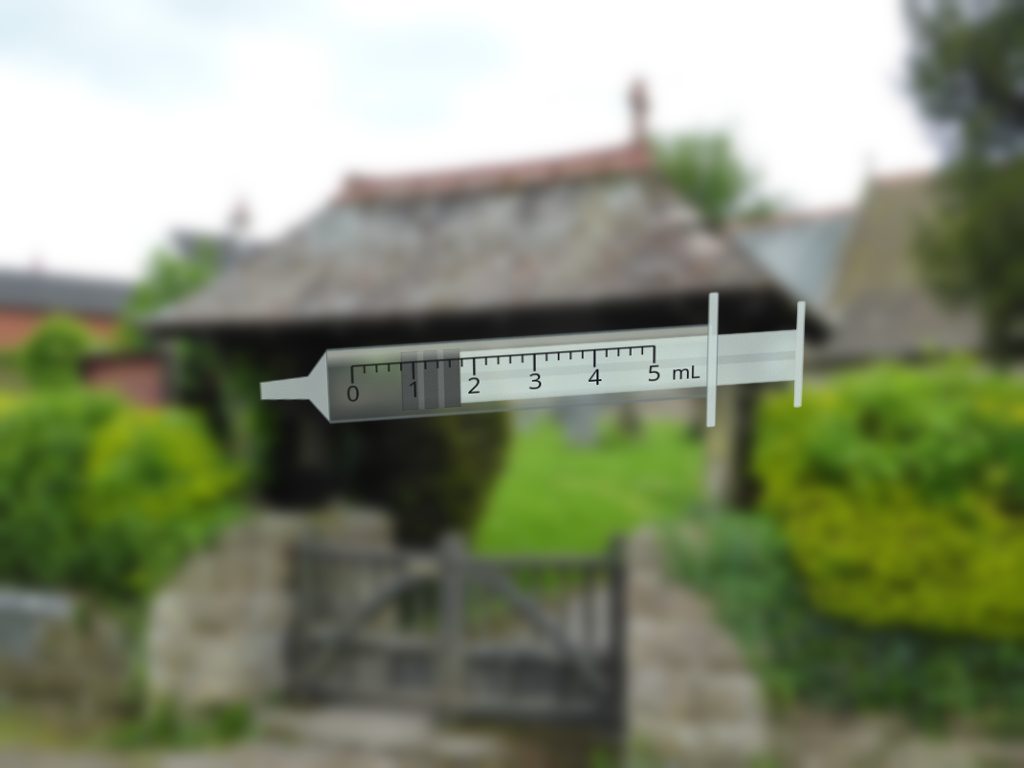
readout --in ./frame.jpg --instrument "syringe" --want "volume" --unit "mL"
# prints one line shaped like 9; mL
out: 0.8; mL
